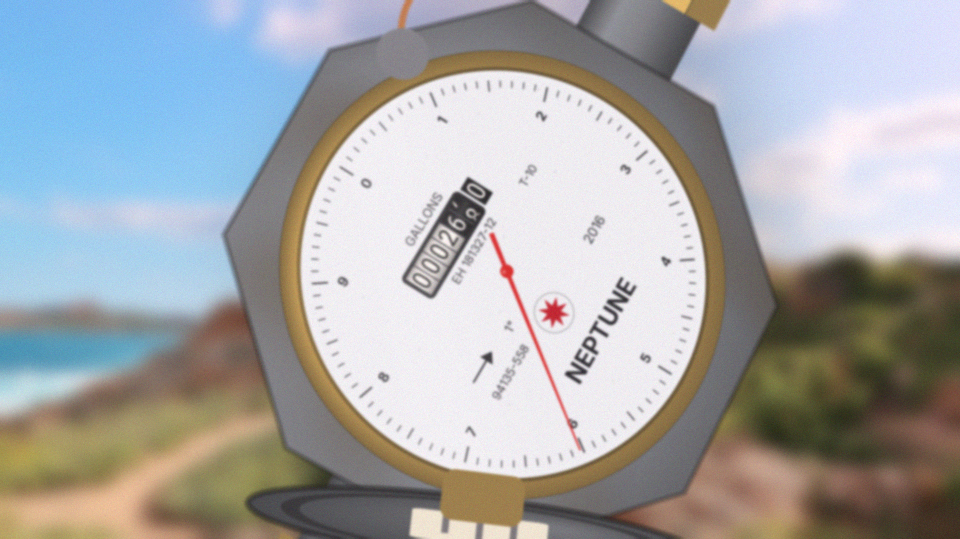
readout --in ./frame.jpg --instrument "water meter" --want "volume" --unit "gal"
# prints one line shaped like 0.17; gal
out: 2676.0; gal
